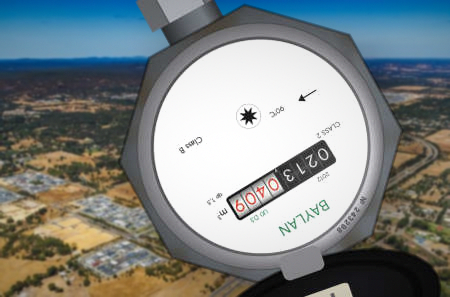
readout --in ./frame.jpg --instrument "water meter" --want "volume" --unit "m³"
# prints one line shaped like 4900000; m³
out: 213.0409; m³
